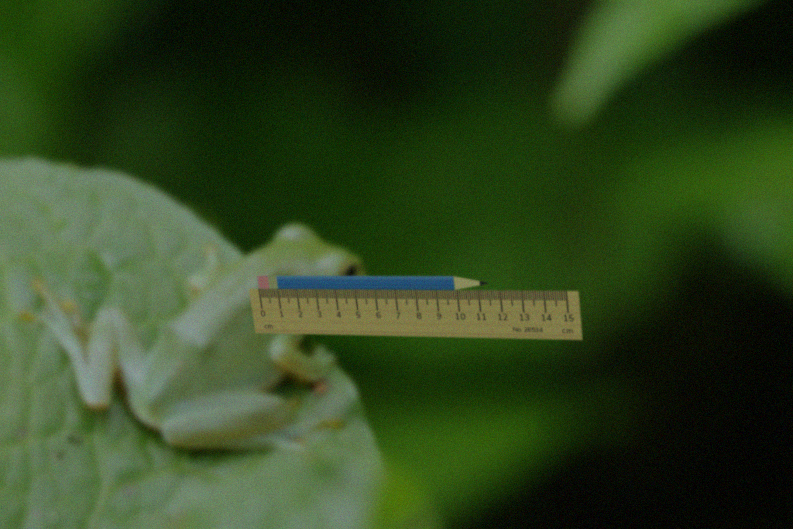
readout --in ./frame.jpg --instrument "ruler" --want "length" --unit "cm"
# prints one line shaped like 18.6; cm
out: 11.5; cm
